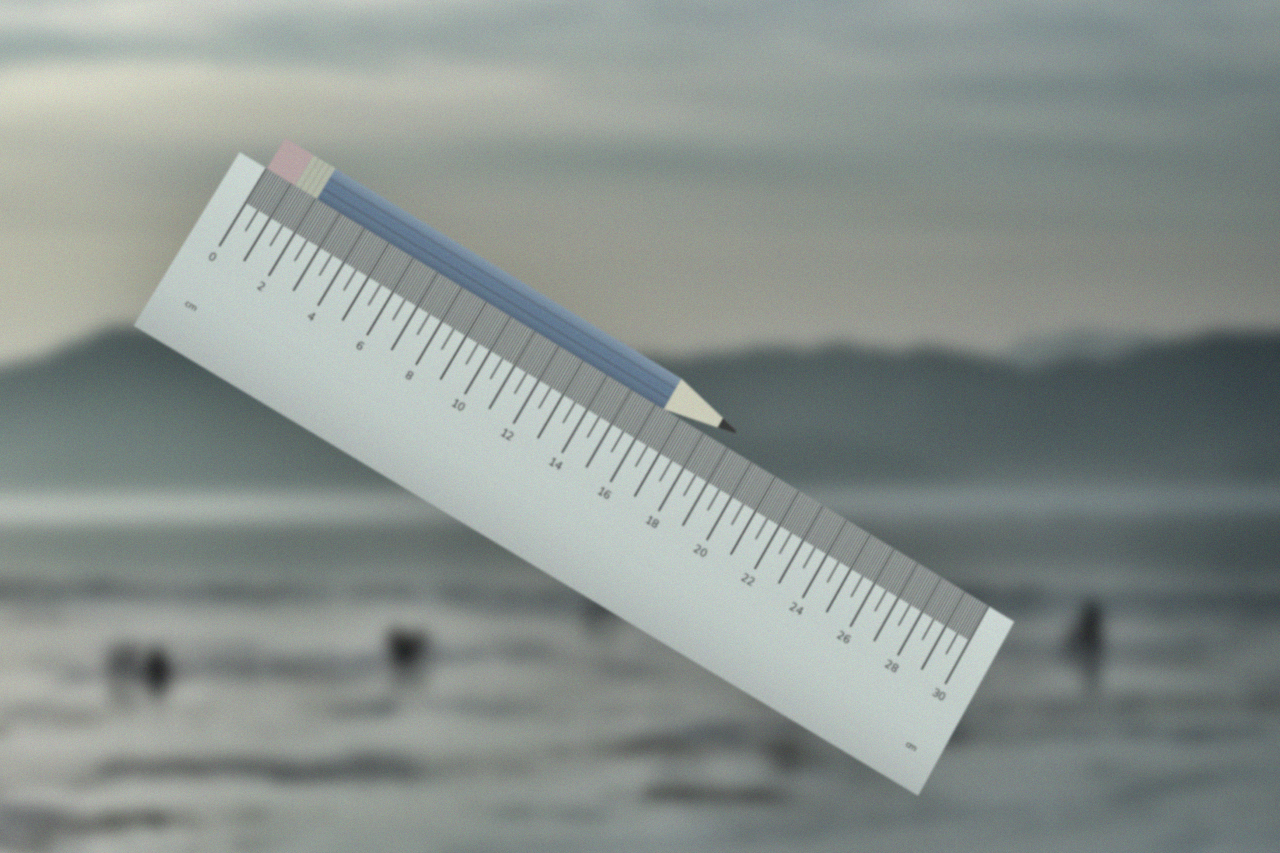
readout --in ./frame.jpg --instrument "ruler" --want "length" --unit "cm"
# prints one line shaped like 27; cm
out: 19; cm
